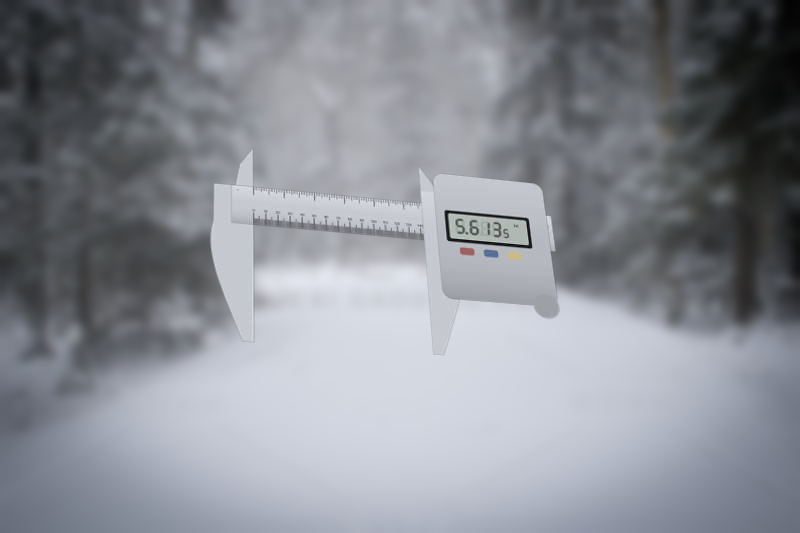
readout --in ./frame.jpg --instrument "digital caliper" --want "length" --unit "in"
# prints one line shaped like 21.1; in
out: 5.6135; in
